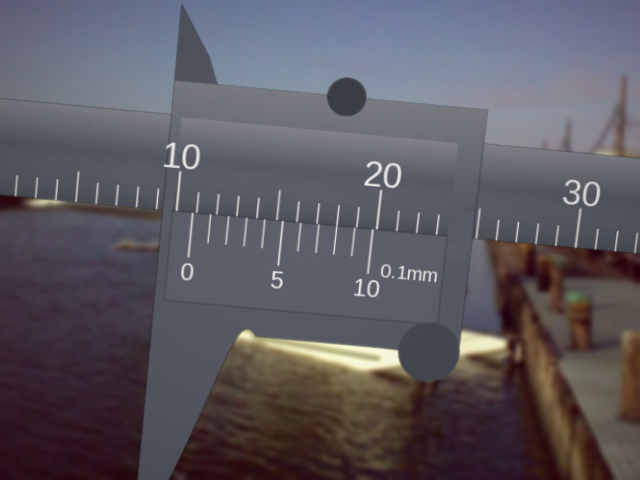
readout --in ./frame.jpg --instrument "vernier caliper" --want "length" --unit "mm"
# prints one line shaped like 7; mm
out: 10.8; mm
